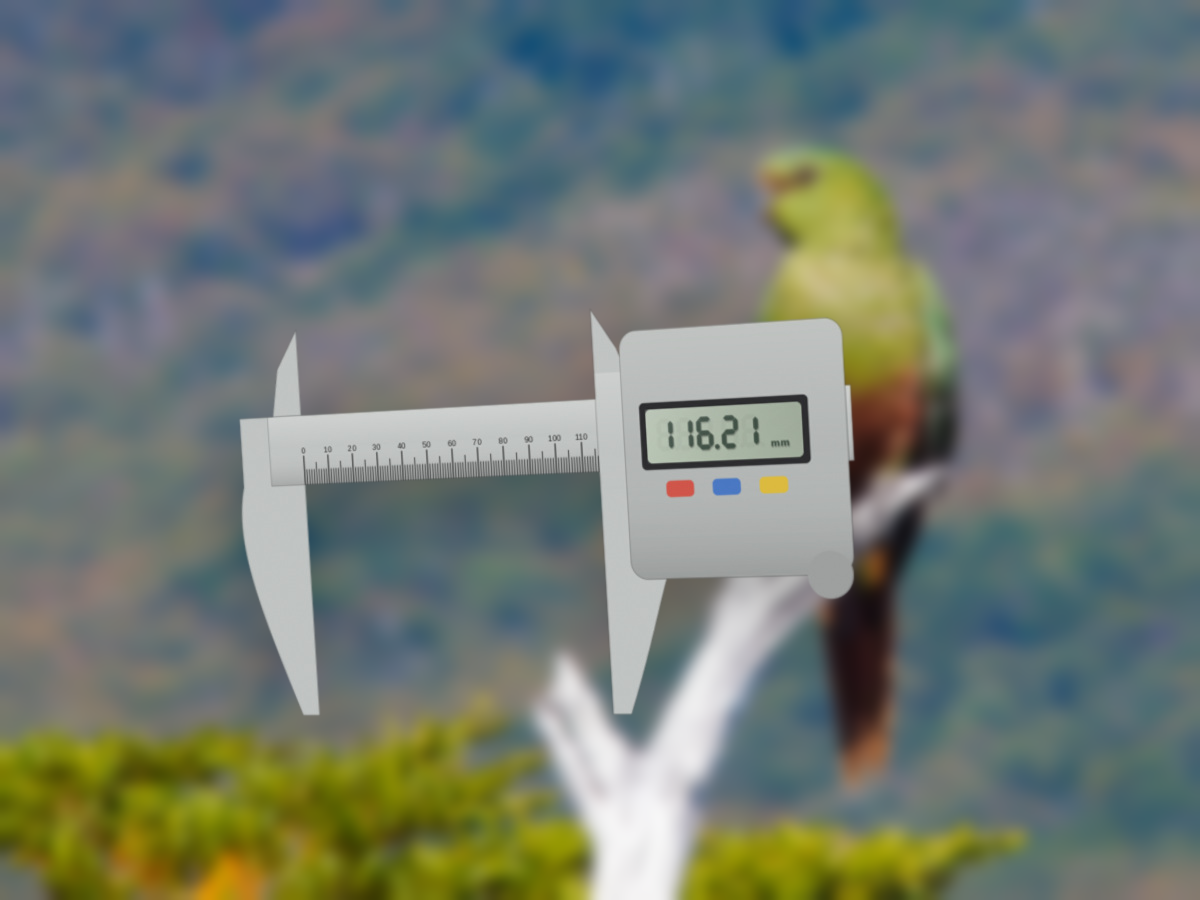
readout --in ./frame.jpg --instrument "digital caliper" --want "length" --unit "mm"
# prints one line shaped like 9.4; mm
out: 116.21; mm
